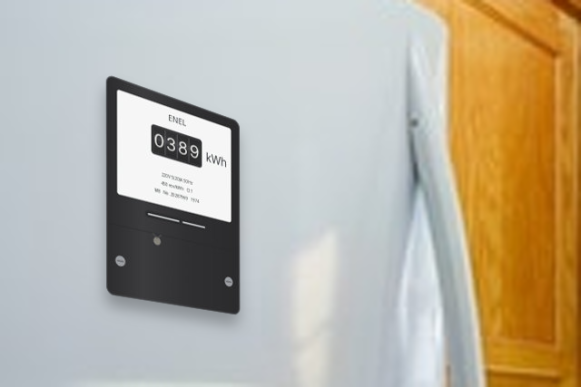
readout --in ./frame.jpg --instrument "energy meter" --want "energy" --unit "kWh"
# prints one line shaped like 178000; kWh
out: 389; kWh
